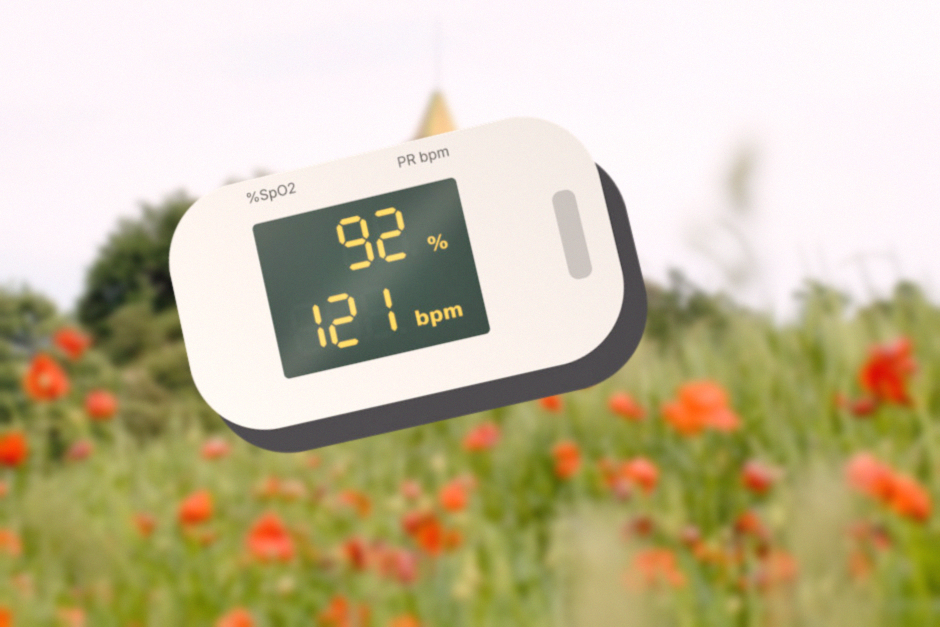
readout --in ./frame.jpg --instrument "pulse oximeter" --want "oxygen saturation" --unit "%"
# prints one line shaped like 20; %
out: 92; %
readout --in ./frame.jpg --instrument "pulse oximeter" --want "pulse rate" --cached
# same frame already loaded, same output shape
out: 121; bpm
